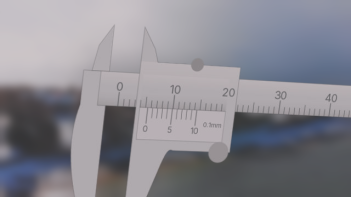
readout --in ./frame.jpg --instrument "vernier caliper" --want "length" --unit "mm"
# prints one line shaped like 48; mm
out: 5.4; mm
